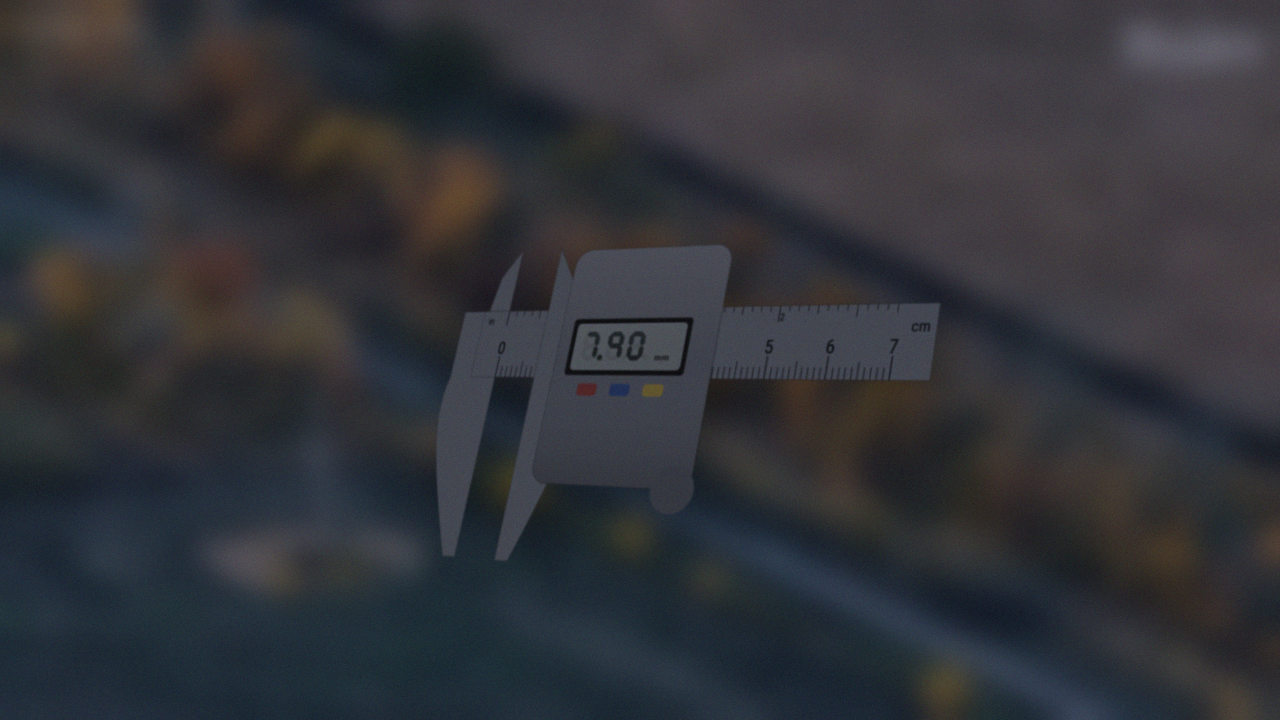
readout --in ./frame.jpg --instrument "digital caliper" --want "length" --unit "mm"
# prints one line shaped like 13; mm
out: 7.90; mm
